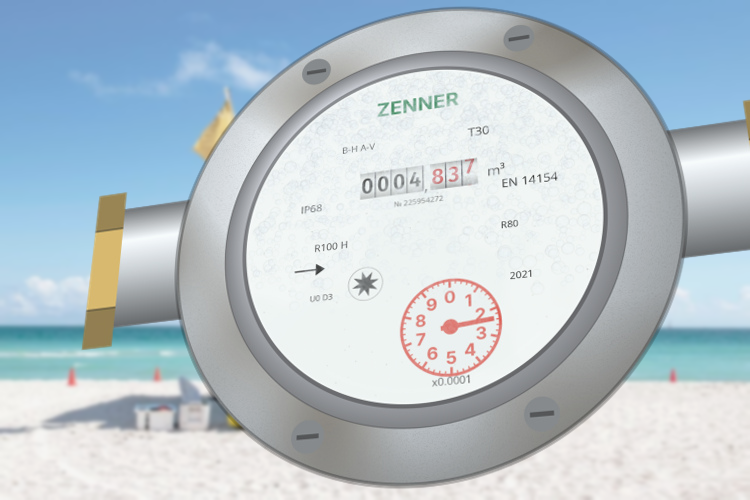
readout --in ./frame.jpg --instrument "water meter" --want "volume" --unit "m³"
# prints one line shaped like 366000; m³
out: 4.8372; m³
